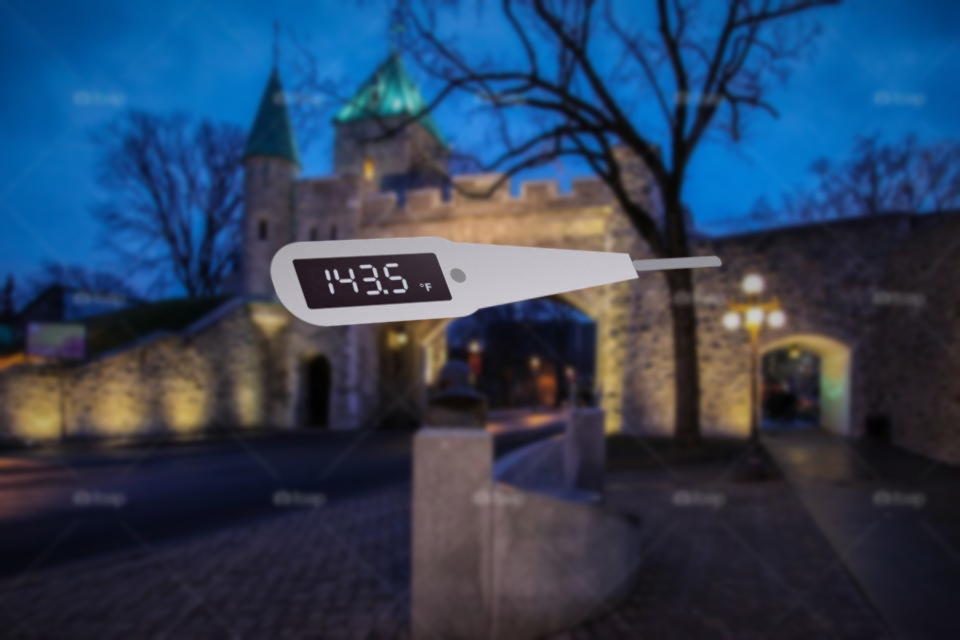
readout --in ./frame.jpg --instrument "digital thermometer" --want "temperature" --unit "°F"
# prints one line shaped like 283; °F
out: 143.5; °F
